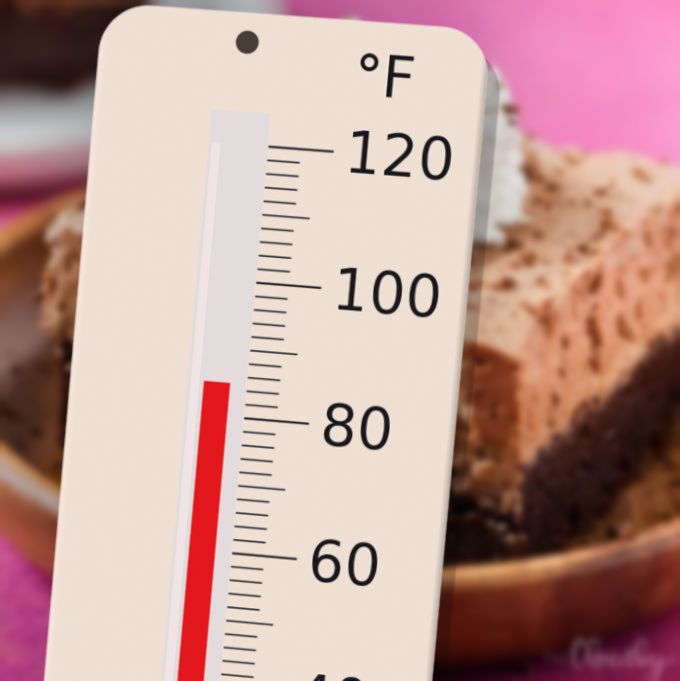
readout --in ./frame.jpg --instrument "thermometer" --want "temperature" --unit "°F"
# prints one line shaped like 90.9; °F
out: 85; °F
